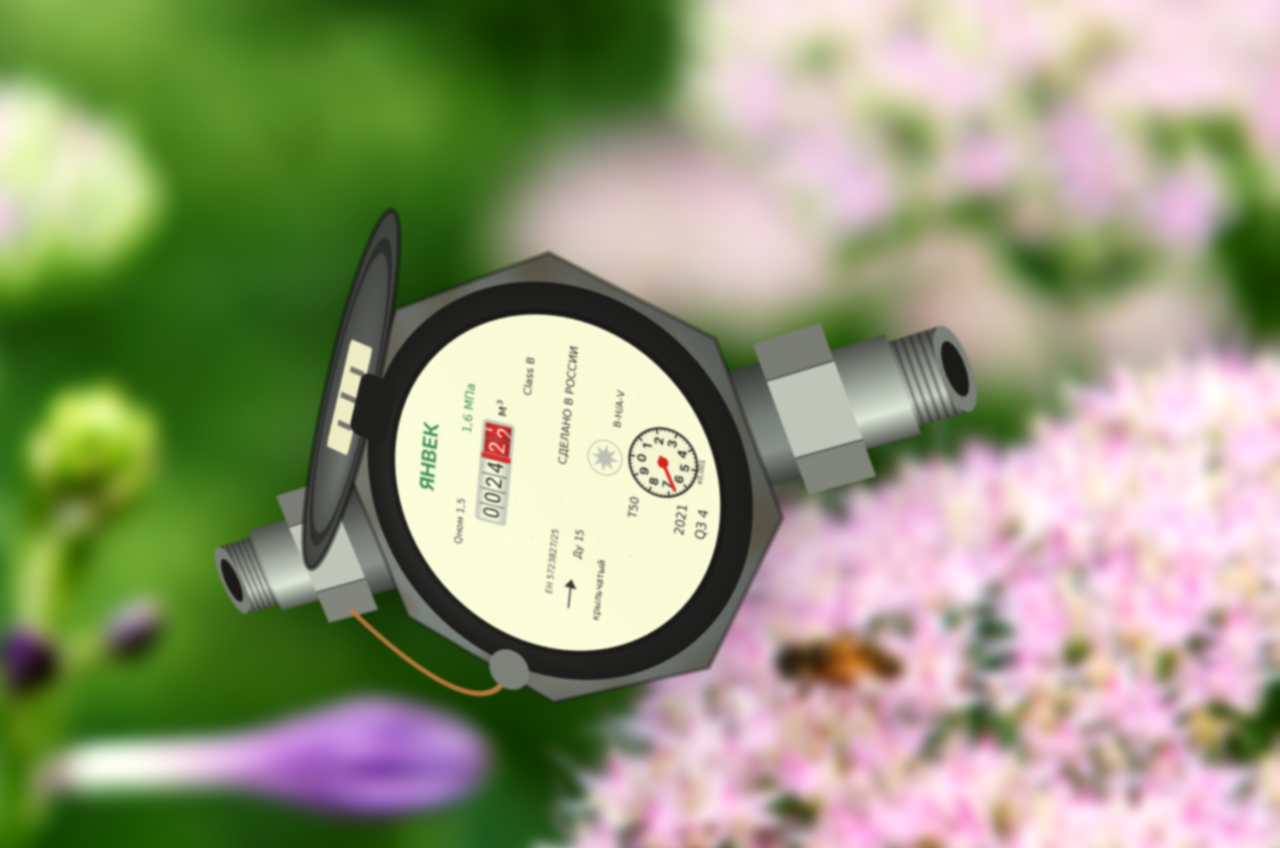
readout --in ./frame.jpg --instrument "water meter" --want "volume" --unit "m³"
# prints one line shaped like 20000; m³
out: 24.216; m³
